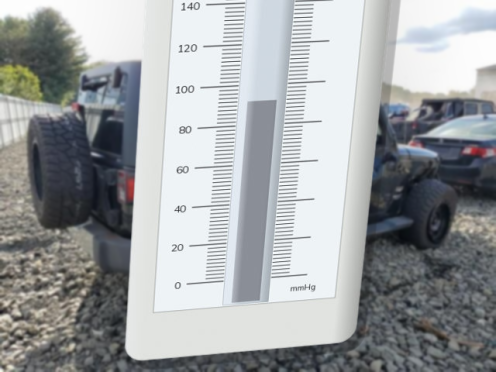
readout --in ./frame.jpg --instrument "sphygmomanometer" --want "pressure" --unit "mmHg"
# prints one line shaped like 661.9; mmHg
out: 92; mmHg
